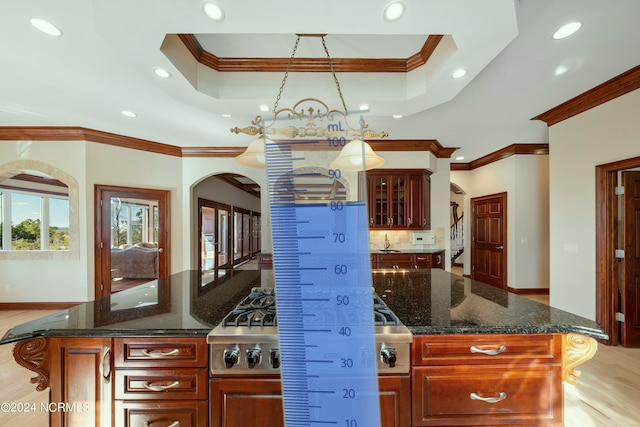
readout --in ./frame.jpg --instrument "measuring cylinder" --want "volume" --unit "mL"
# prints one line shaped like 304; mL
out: 80; mL
